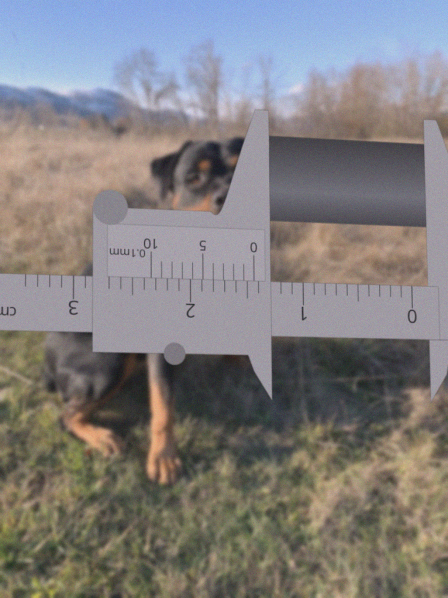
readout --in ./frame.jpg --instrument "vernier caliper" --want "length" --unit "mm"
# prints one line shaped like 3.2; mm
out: 14.4; mm
